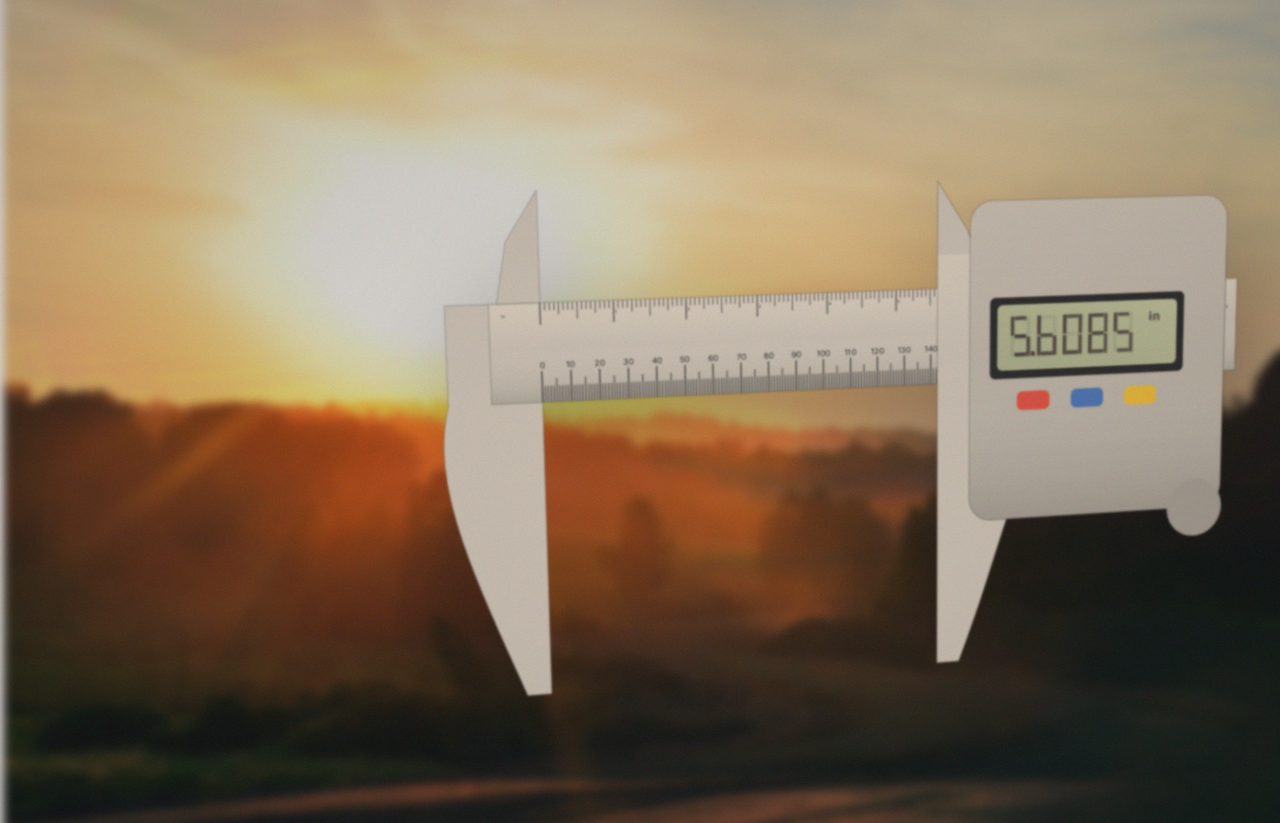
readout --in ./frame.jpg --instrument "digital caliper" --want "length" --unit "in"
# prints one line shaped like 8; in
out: 5.6085; in
